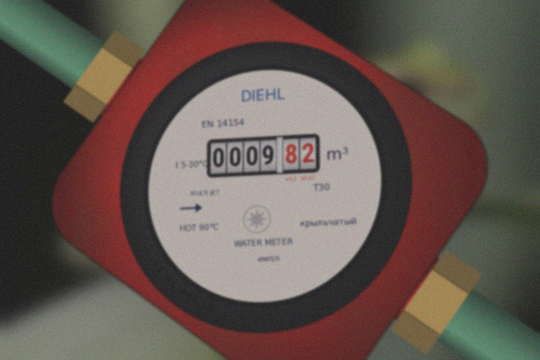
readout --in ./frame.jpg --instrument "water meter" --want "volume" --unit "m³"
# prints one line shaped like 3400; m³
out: 9.82; m³
